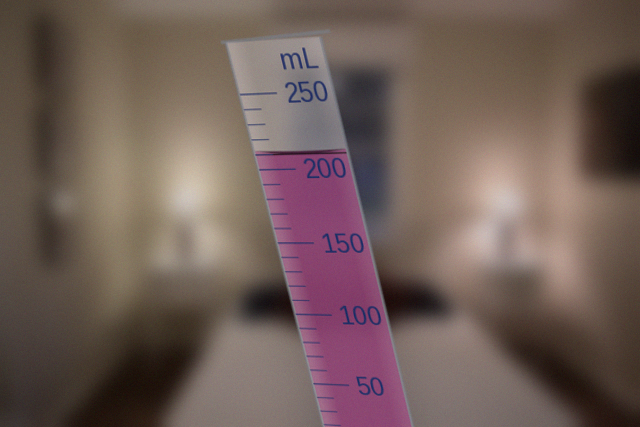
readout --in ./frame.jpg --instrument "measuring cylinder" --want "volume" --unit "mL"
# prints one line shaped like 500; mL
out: 210; mL
